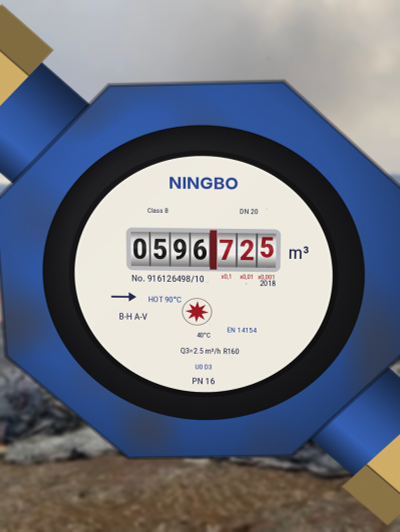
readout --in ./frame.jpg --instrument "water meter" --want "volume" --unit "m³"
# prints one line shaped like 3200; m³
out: 596.725; m³
